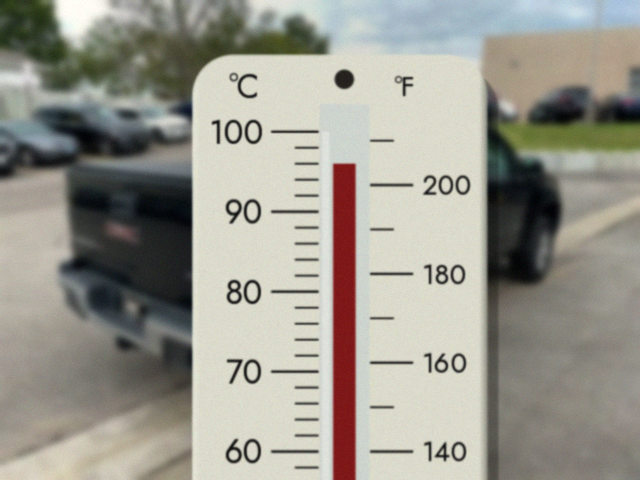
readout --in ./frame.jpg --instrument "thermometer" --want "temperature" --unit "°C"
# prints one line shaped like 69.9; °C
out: 96; °C
